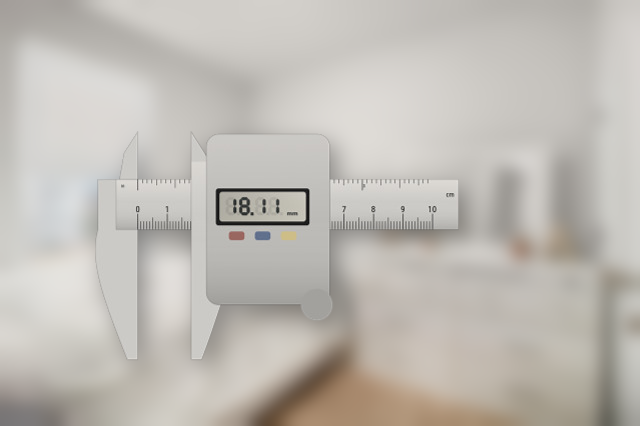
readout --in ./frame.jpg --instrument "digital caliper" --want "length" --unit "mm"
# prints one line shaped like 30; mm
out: 18.11; mm
